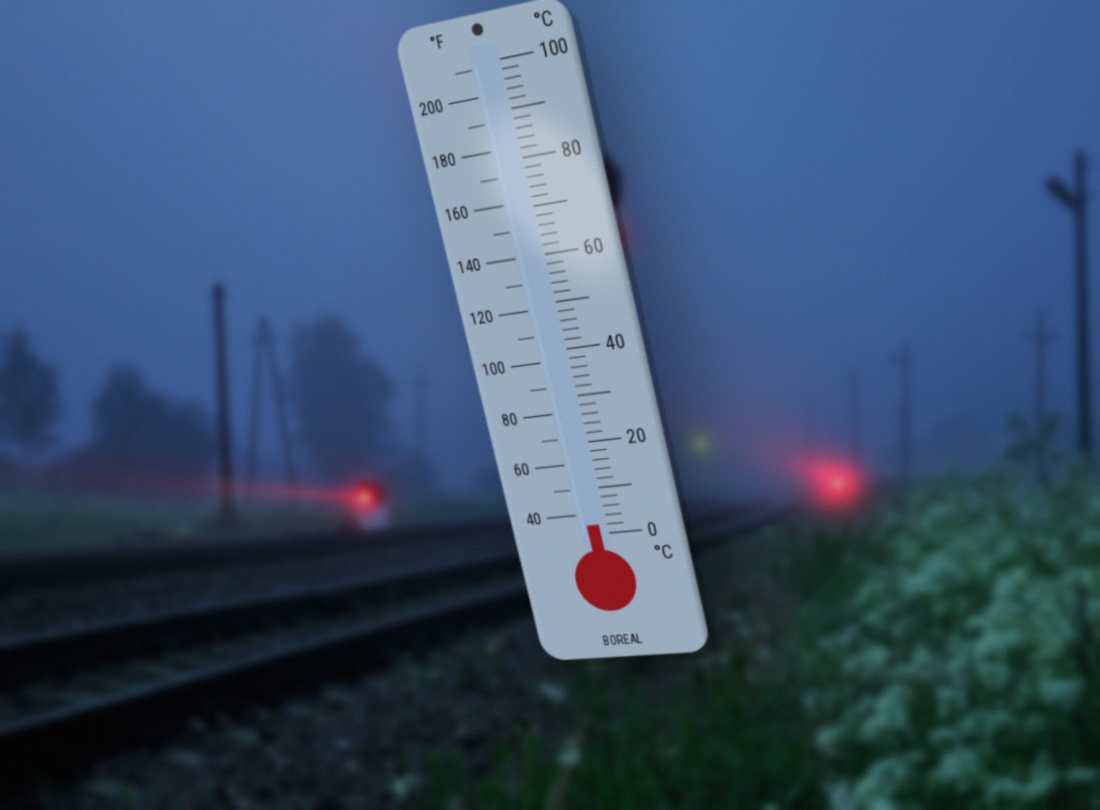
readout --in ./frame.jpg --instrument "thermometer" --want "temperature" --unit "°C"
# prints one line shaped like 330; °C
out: 2; °C
